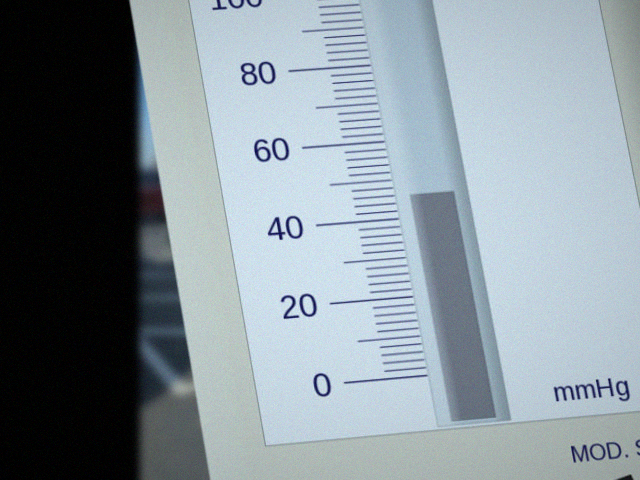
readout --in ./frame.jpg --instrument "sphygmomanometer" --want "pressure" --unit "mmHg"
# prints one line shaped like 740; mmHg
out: 46; mmHg
